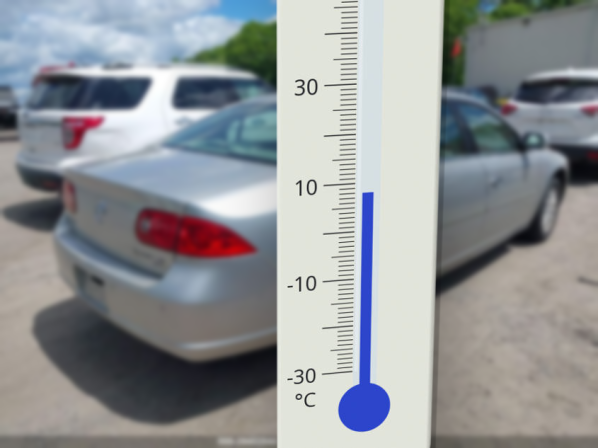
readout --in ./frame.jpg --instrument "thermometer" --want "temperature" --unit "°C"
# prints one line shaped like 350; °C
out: 8; °C
